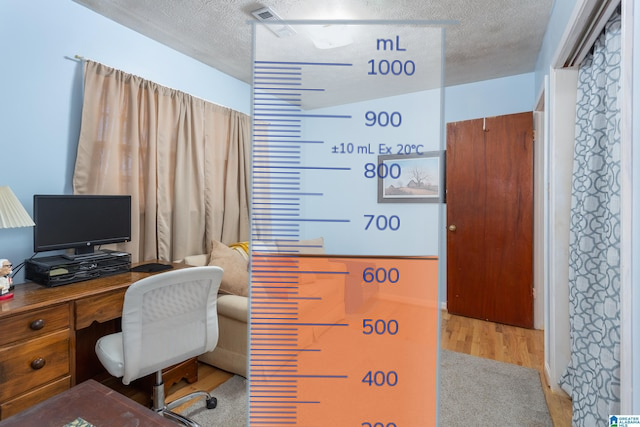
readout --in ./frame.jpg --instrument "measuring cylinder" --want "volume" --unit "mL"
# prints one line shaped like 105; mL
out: 630; mL
